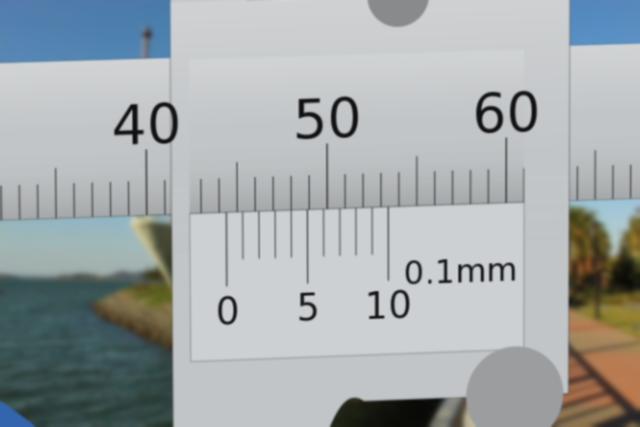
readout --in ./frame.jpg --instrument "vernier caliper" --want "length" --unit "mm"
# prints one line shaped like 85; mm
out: 44.4; mm
